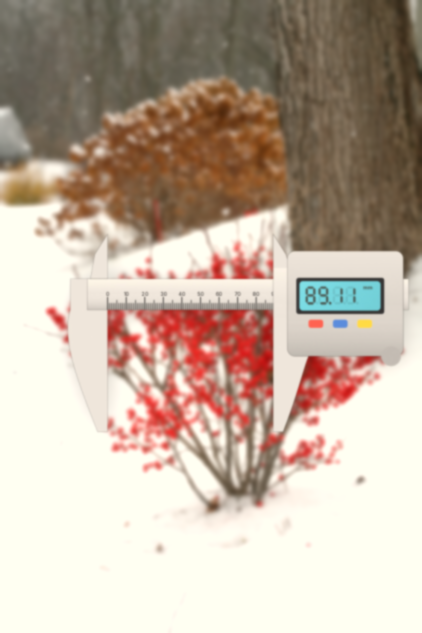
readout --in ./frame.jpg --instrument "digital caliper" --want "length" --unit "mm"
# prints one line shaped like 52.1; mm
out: 89.11; mm
